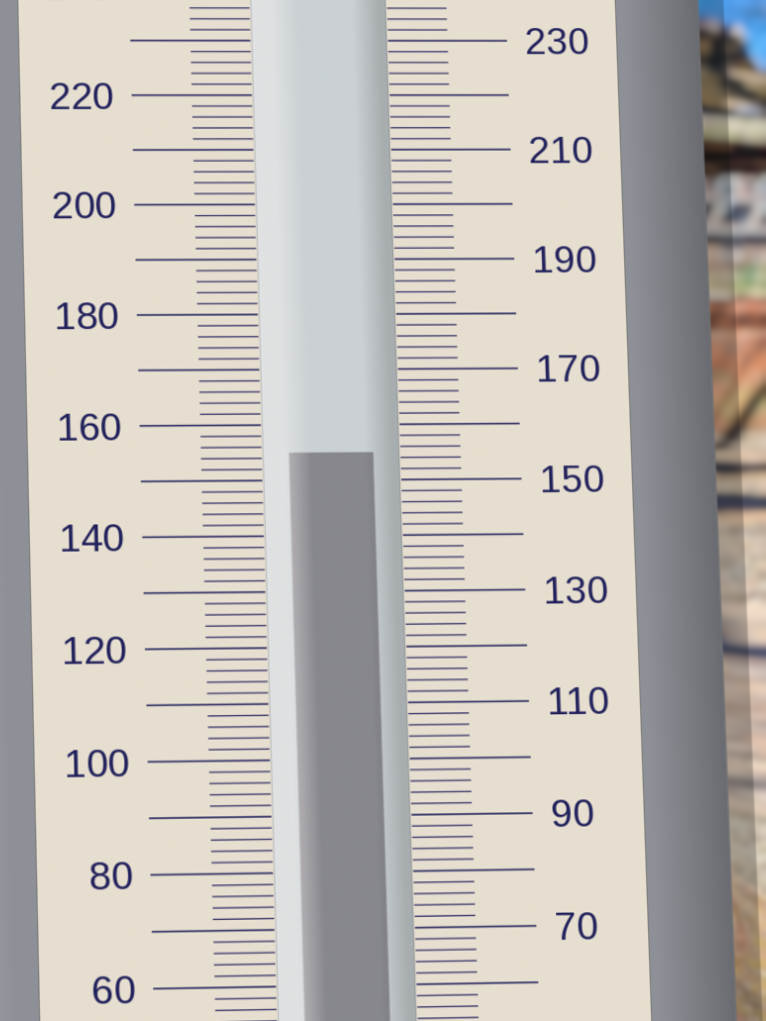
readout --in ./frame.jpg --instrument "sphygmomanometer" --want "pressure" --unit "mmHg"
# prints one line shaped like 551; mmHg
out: 155; mmHg
